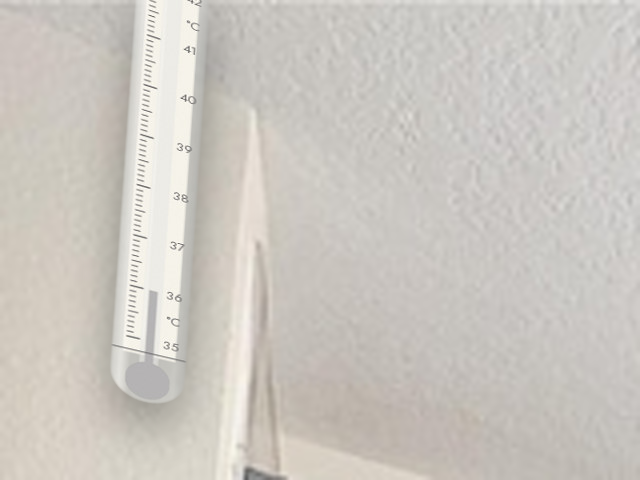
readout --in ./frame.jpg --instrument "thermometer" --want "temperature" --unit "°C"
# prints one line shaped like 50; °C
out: 36; °C
